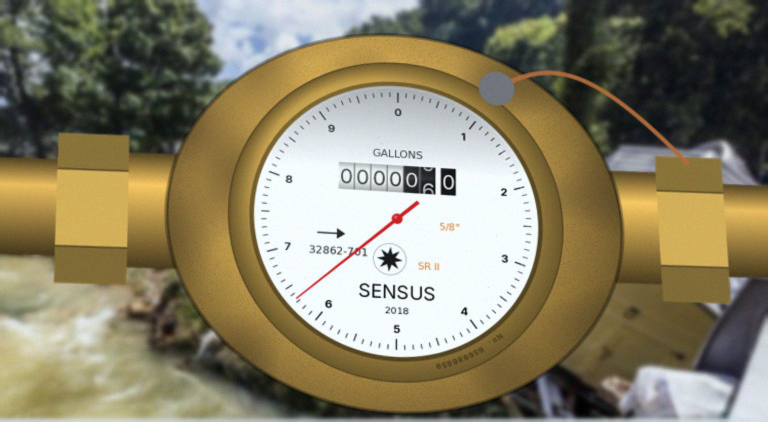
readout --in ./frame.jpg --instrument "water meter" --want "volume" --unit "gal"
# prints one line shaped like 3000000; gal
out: 56.3; gal
